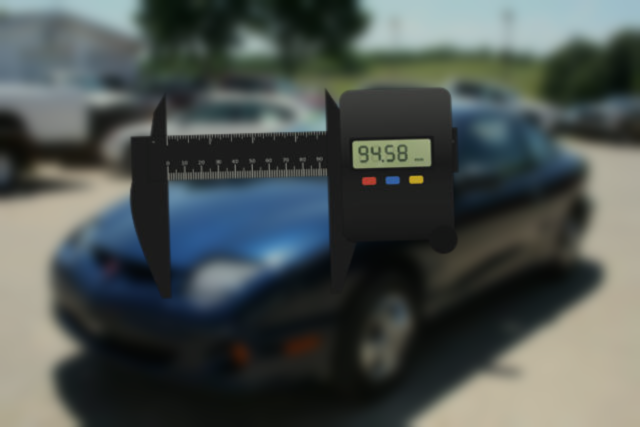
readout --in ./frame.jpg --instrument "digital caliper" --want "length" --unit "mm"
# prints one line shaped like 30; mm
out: 94.58; mm
